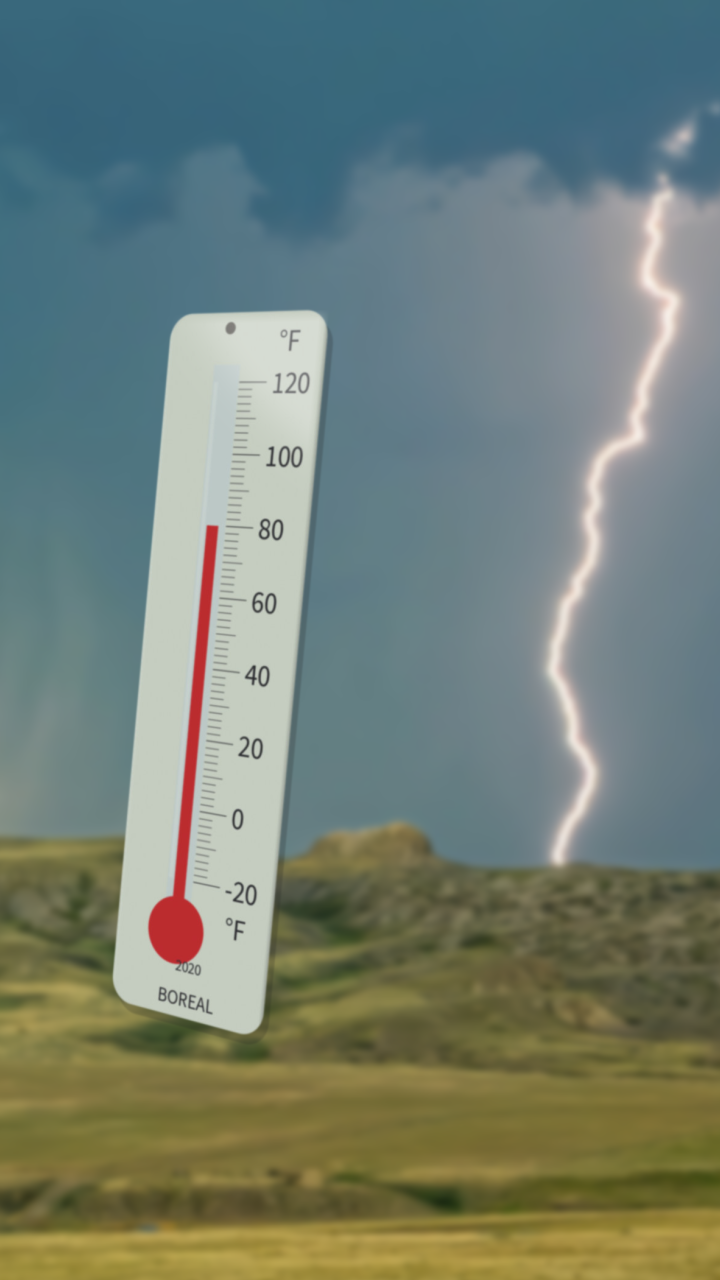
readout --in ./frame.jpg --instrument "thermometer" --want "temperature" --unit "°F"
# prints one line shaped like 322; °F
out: 80; °F
